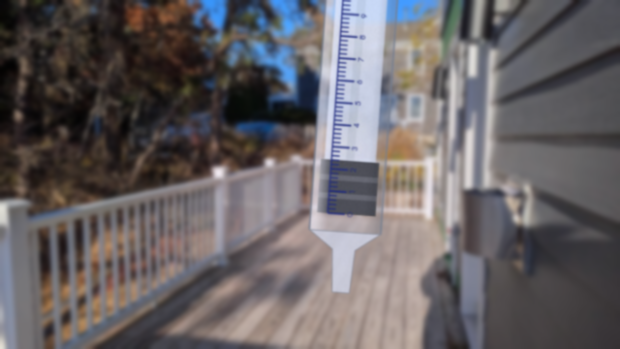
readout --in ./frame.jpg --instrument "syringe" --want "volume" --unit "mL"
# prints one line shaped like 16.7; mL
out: 0; mL
